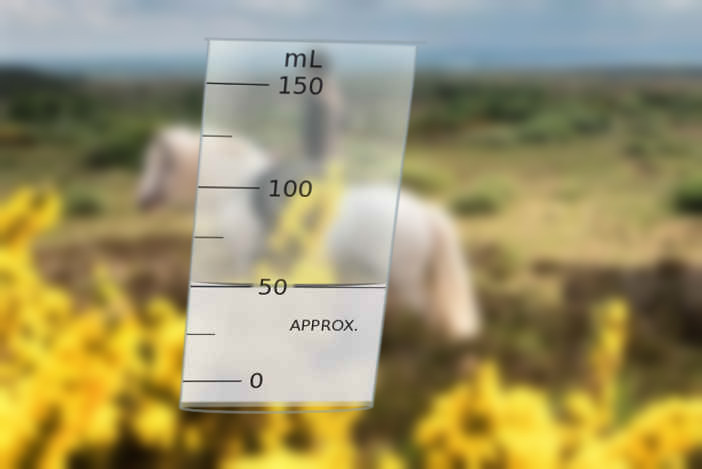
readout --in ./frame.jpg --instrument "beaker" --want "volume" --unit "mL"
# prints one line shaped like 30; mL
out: 50; mL
